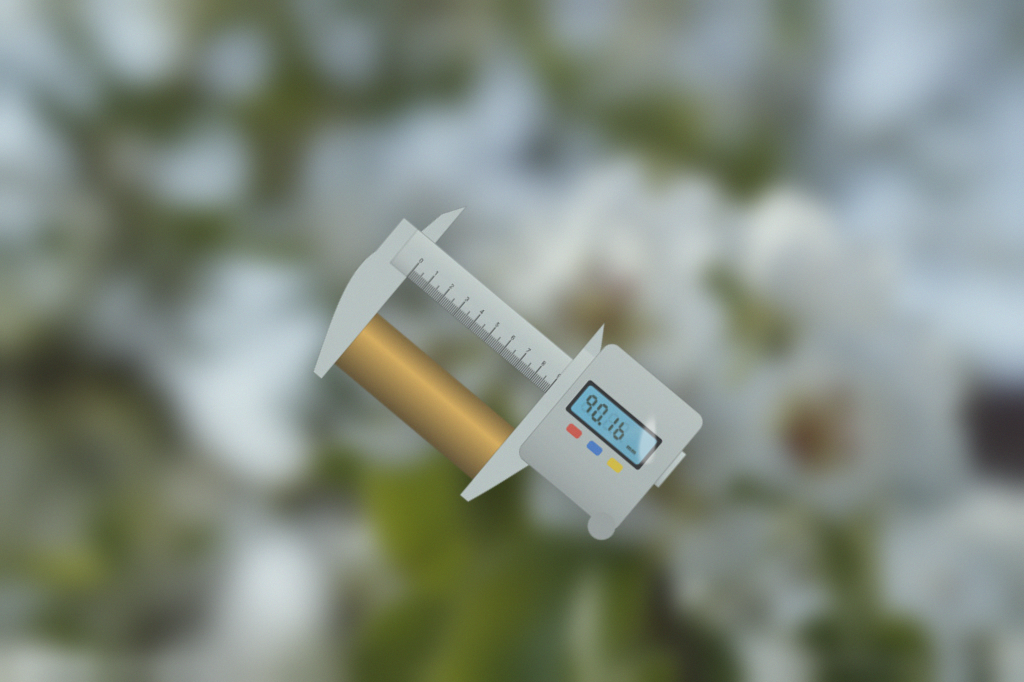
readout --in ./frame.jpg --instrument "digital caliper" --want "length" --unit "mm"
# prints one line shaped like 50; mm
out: 90.16; mm
